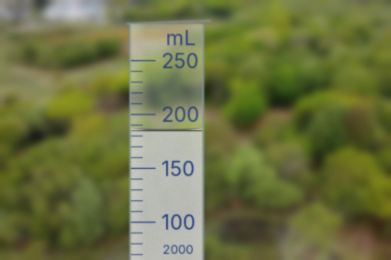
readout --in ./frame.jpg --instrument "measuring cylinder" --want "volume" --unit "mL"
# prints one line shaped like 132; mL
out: 185; mL
